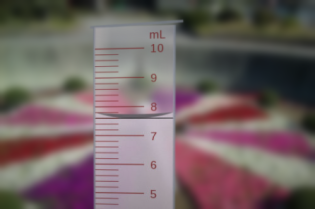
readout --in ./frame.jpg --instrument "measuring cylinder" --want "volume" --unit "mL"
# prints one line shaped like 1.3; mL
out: 7.6; mL
